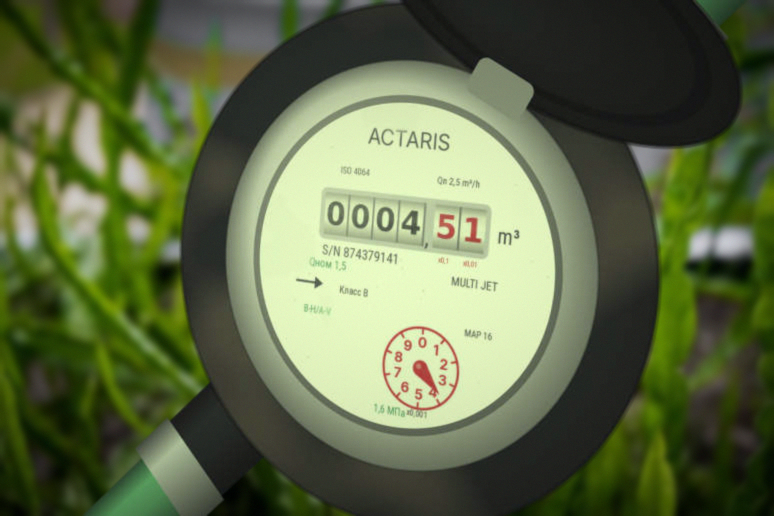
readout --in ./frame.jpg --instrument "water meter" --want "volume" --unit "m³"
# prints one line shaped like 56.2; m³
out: 4.513; m³
